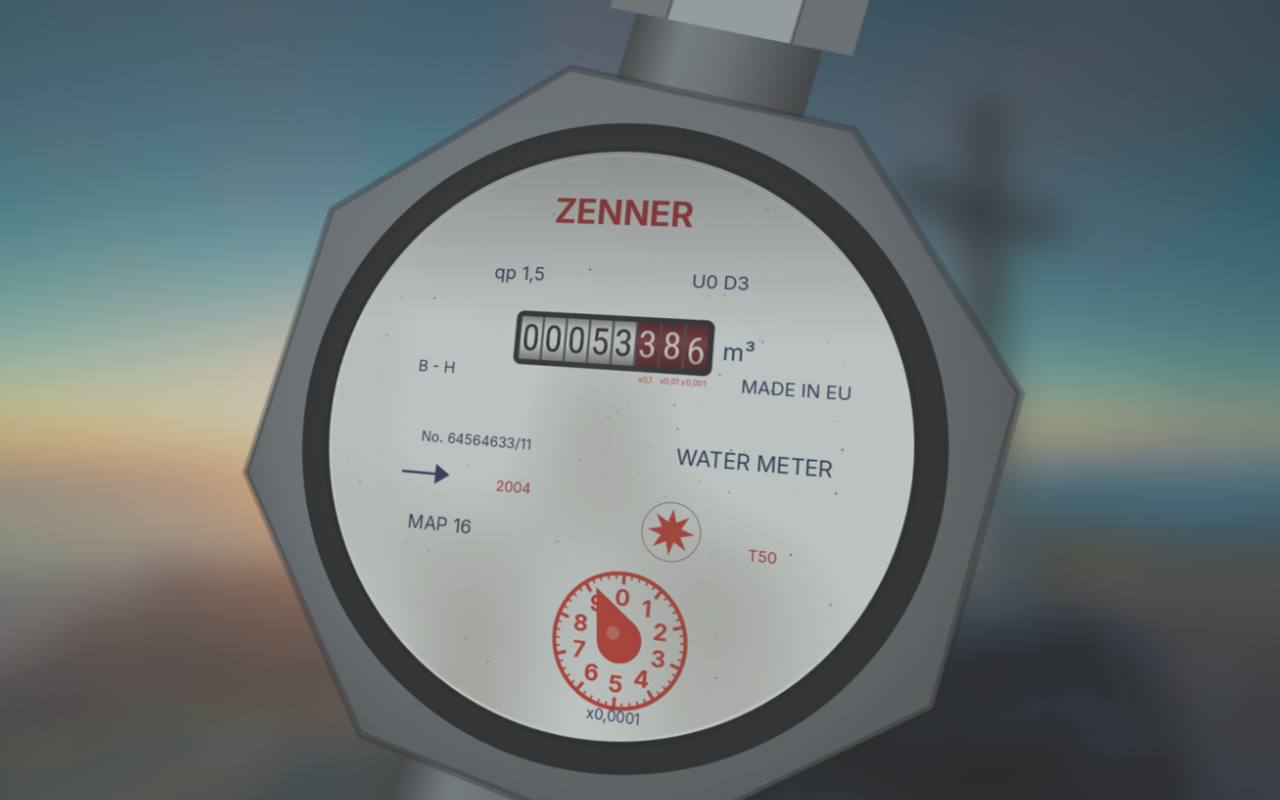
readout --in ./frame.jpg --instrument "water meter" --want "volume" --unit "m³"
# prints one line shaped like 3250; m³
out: 53.3859; m³
